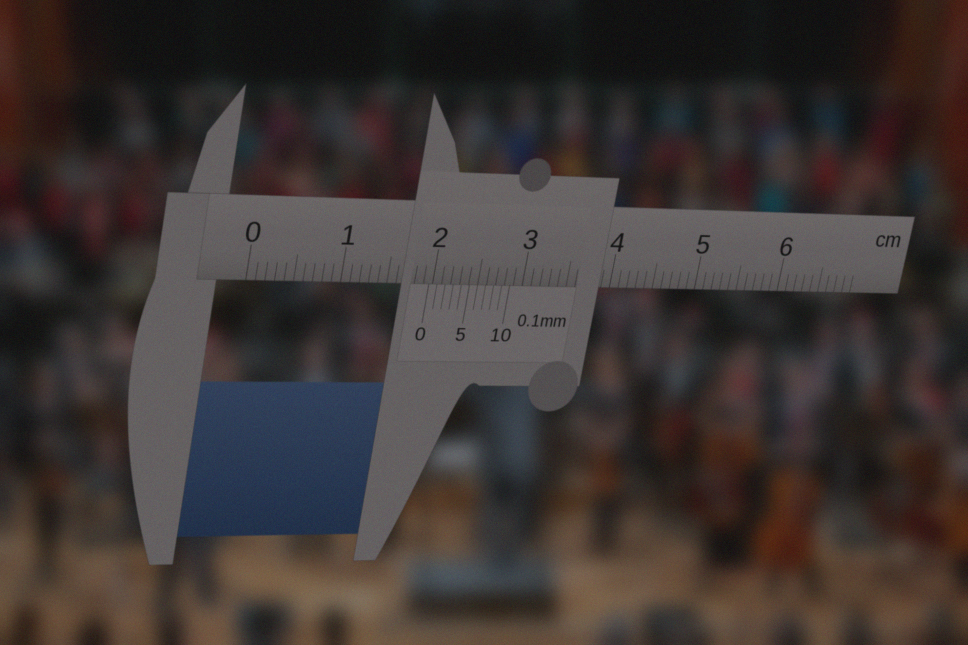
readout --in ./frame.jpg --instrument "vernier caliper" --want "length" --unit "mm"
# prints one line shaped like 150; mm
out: 19.6; mm
